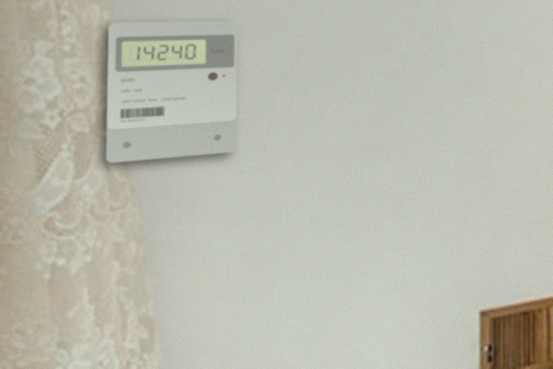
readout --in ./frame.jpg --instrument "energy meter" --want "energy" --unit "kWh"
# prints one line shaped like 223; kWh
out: 14240; kWh
